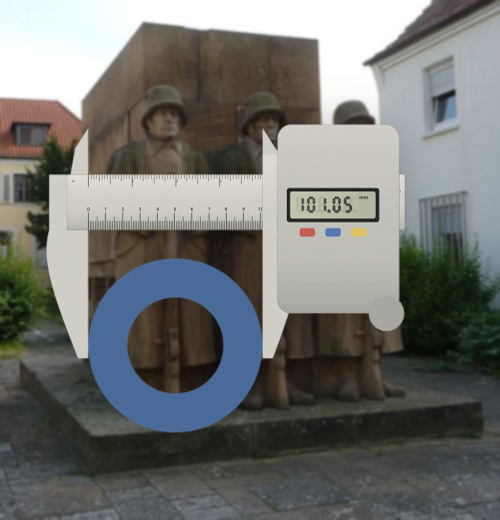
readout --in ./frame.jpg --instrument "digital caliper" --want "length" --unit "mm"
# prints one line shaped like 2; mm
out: 101.05; mm
